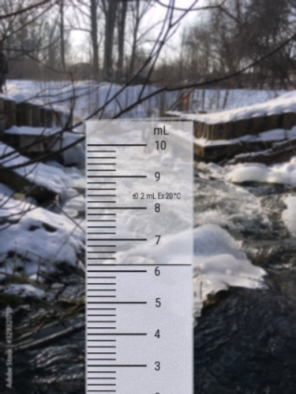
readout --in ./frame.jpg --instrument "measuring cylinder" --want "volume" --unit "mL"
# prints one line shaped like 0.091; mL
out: 6.2; mL
